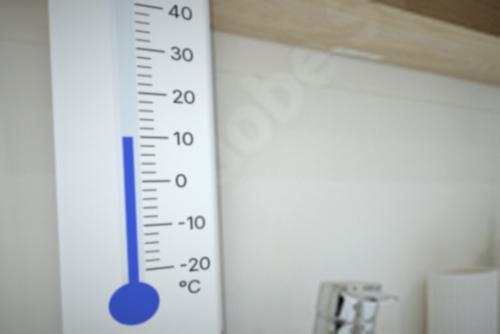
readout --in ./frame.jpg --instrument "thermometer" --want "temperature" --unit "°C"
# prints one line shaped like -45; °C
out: 10; °C
